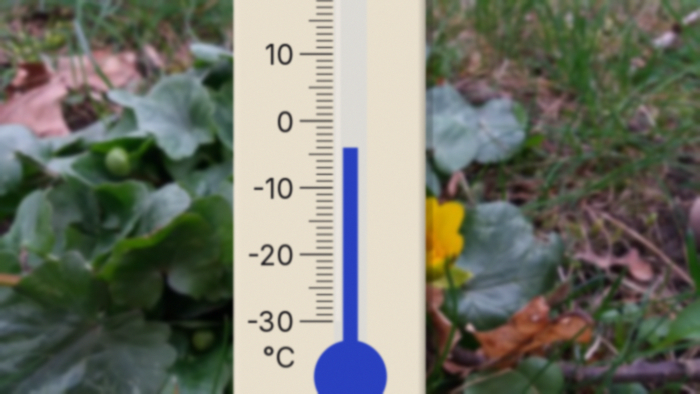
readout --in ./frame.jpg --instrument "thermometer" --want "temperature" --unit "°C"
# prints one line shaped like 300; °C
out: -4; °C
